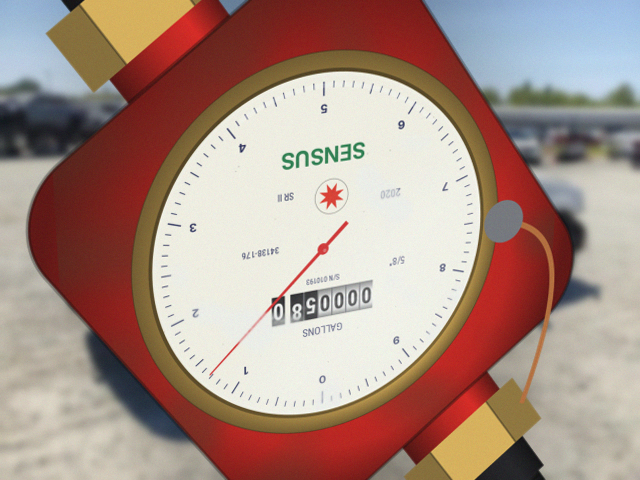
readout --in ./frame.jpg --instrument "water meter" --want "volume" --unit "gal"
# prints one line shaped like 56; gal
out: 581.3; gal
